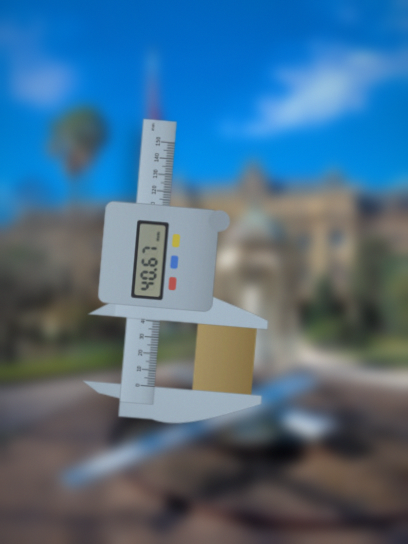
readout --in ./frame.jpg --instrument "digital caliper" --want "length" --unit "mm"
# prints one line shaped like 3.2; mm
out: 40.67; mm
